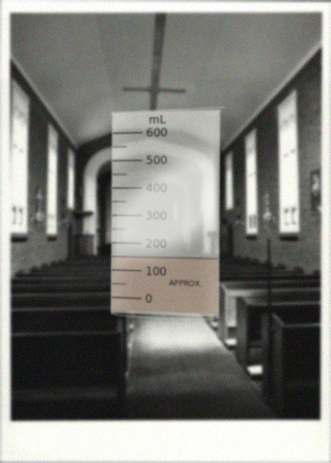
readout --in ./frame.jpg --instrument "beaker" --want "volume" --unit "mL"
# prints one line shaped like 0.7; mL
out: 150; mL
